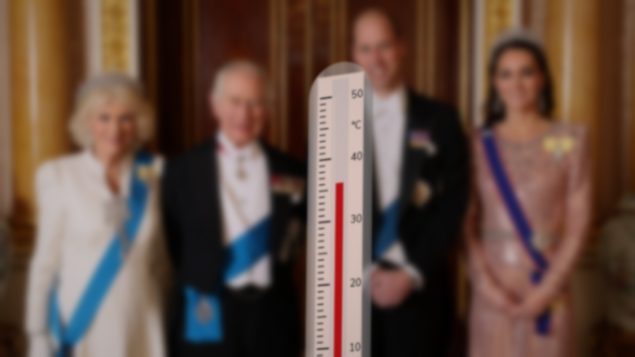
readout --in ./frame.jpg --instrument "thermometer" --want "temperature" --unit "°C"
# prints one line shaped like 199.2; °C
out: 36; °C
